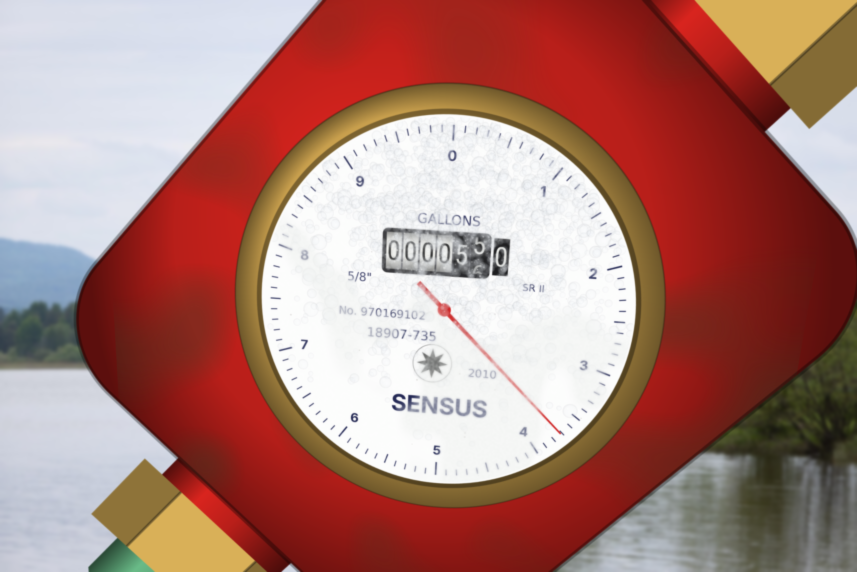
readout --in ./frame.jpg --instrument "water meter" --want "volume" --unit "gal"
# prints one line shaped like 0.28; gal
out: 553.7; gal
